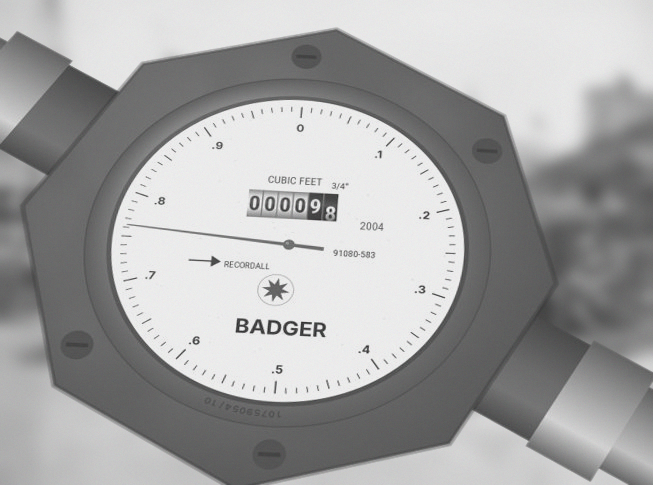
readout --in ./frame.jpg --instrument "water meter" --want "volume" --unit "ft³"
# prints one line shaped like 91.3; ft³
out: 97.76; ft³
